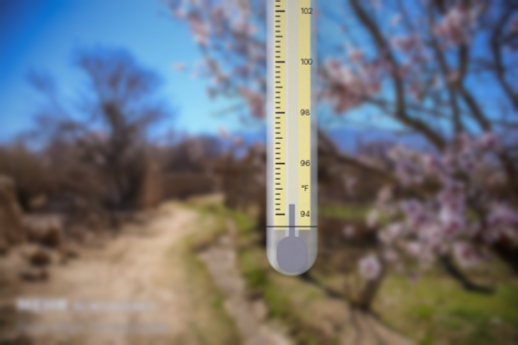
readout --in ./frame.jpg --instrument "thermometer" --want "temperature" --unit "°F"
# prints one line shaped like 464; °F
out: 94.4; °F
